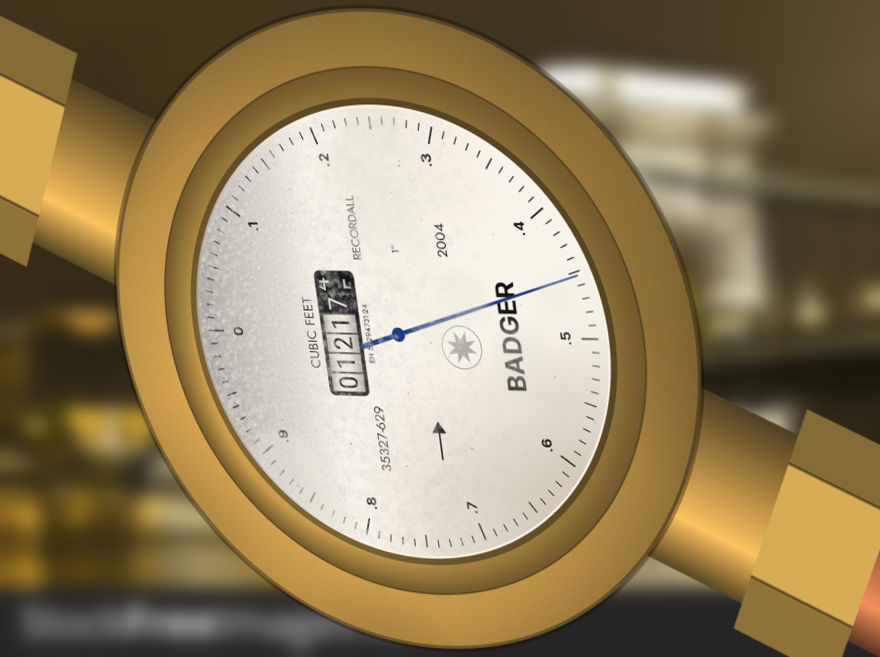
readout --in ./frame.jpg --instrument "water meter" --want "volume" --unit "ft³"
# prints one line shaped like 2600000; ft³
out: 12174.45; ft³
